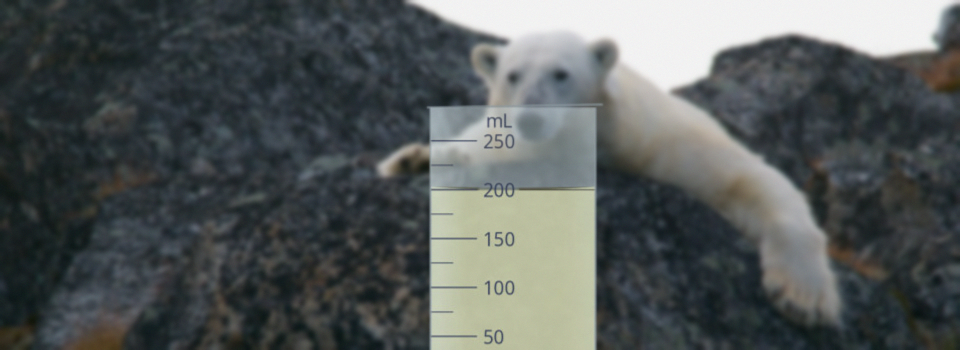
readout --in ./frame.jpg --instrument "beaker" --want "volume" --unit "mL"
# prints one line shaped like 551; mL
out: 200; mL
